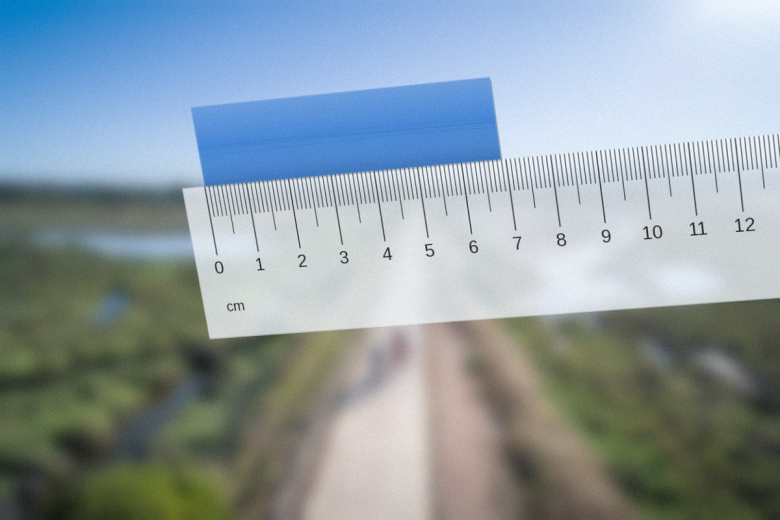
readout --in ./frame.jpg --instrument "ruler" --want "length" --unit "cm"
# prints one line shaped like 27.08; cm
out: 6.9; cm
